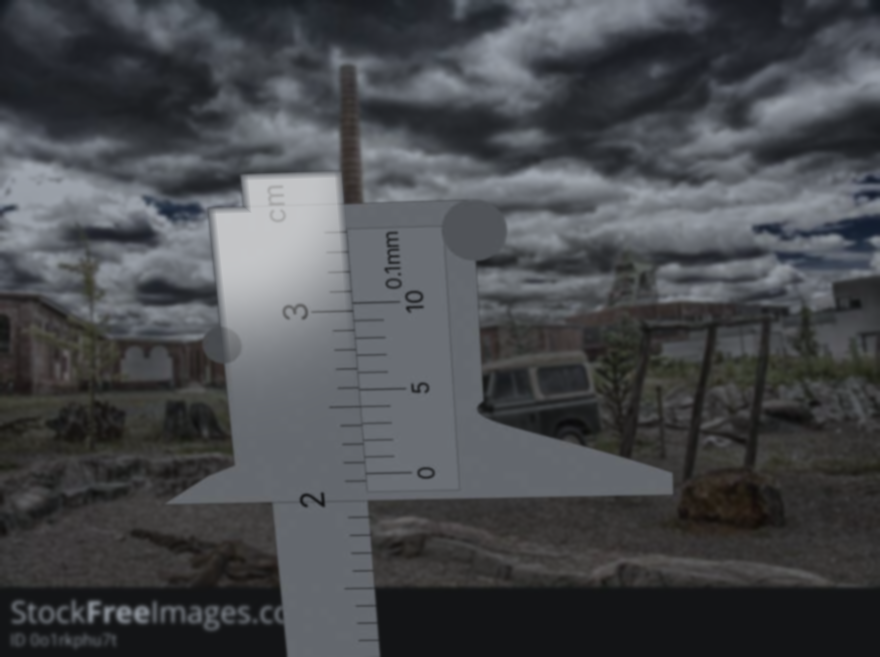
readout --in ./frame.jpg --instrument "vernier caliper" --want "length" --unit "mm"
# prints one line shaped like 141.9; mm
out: 21.4; mm
